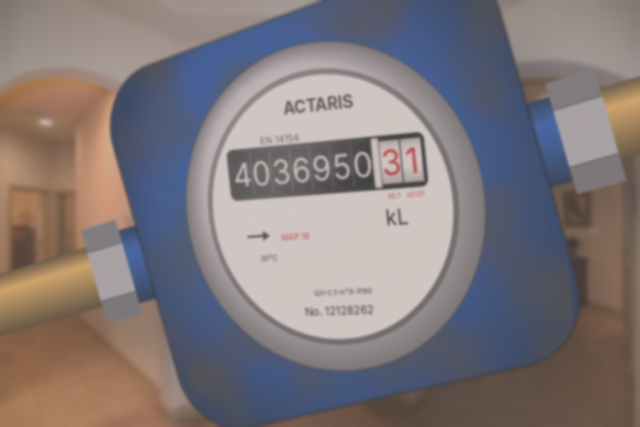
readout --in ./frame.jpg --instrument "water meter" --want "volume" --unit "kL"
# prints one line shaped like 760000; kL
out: 4036950.31; kL
